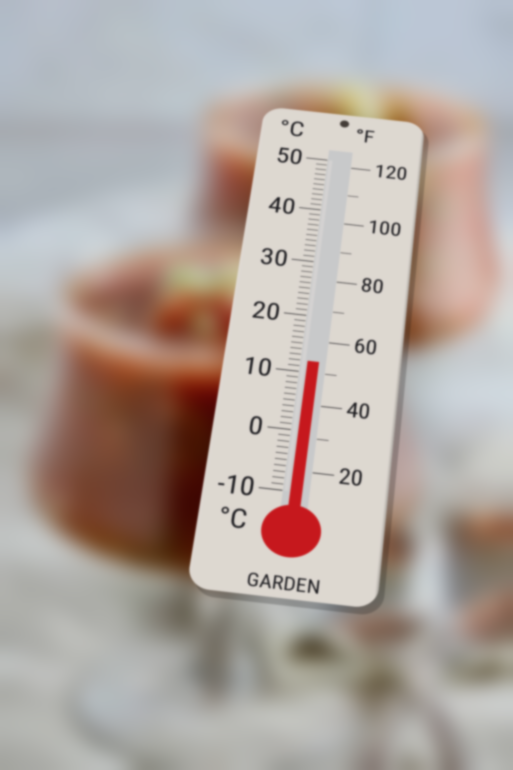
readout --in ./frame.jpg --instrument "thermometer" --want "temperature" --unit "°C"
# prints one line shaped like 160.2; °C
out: 12; °C
